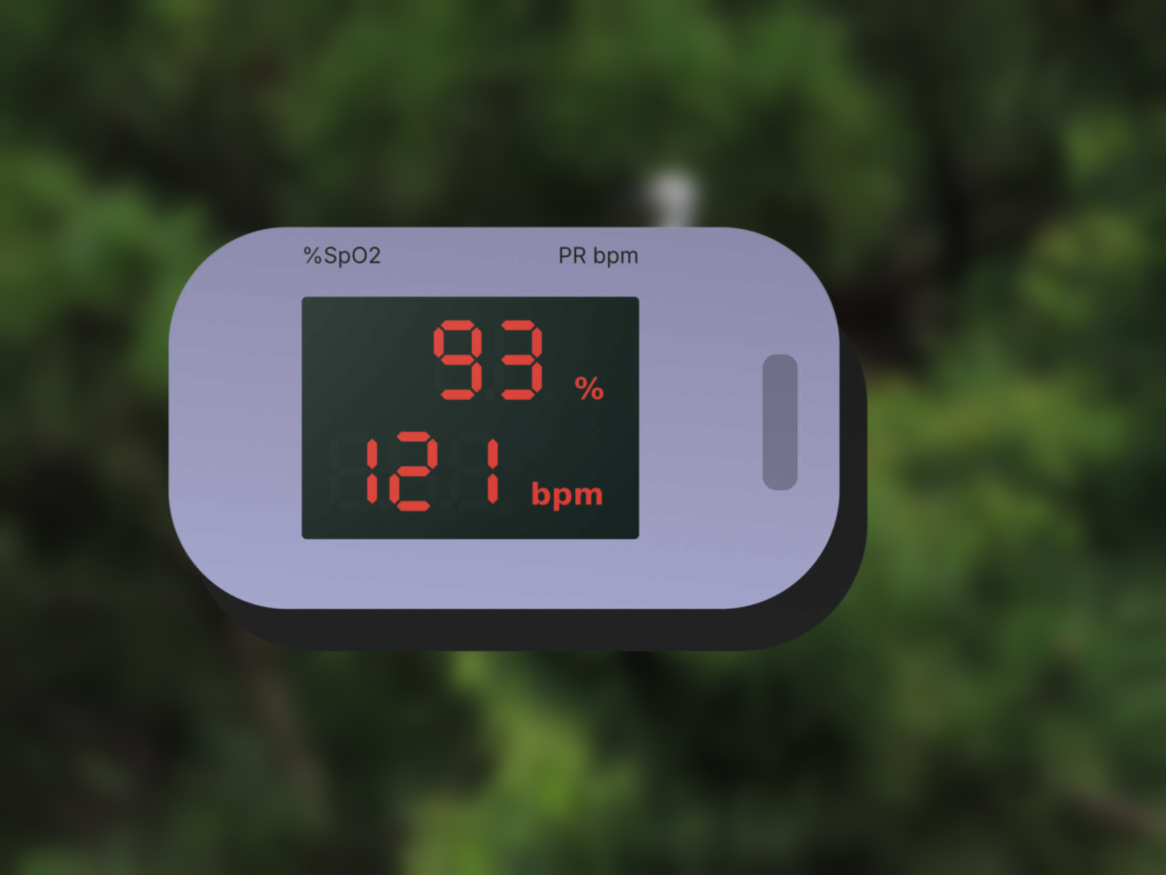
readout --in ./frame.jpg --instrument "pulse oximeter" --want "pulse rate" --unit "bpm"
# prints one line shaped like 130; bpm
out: 121; bpm
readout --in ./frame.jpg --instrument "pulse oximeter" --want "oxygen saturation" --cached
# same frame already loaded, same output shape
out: 93; %
